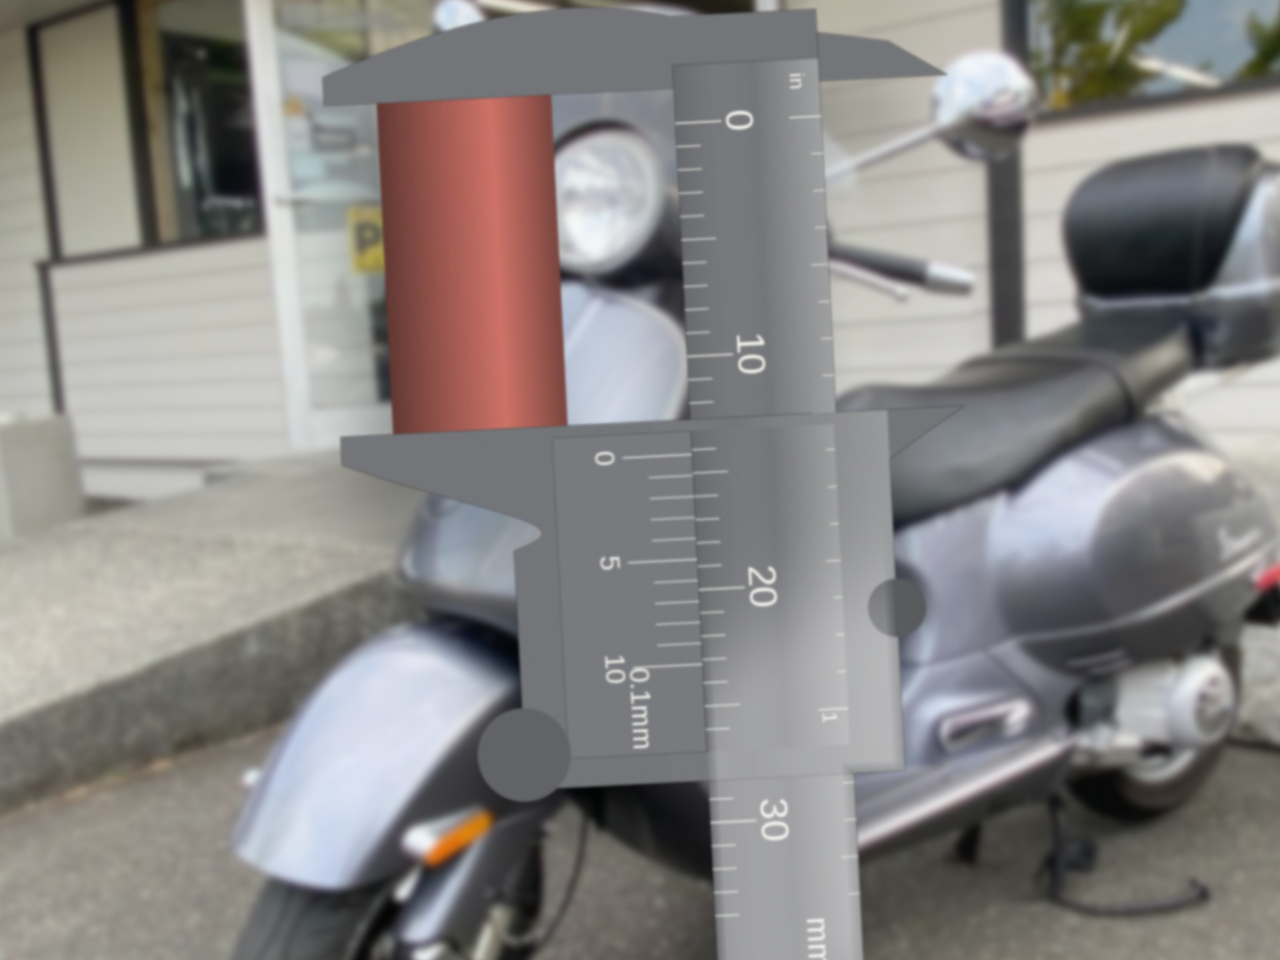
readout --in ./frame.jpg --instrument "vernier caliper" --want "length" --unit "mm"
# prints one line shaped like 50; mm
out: 14.2; mm
